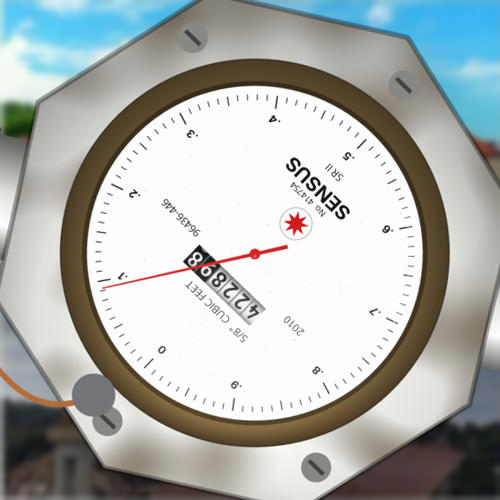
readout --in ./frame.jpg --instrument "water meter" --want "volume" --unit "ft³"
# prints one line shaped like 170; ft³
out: 422898.09; ft³
